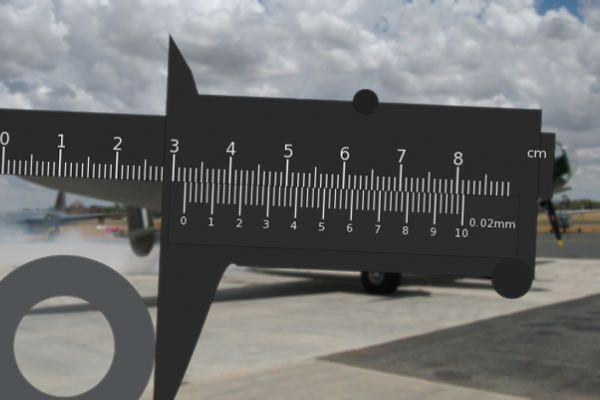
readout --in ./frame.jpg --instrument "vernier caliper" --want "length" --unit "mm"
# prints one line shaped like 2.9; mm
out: 32.2; mm
